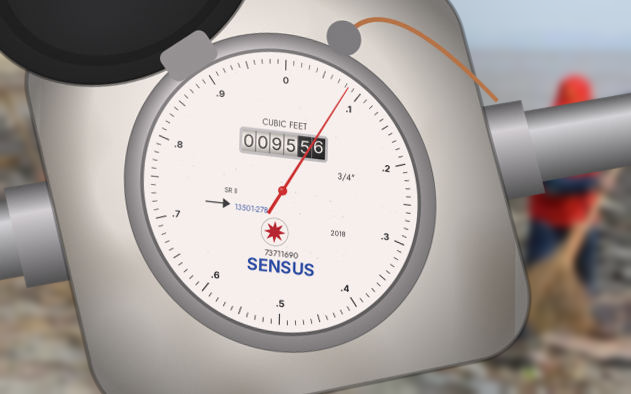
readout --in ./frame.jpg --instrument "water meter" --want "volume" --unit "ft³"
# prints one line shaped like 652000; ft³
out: 9556.08; ft³
